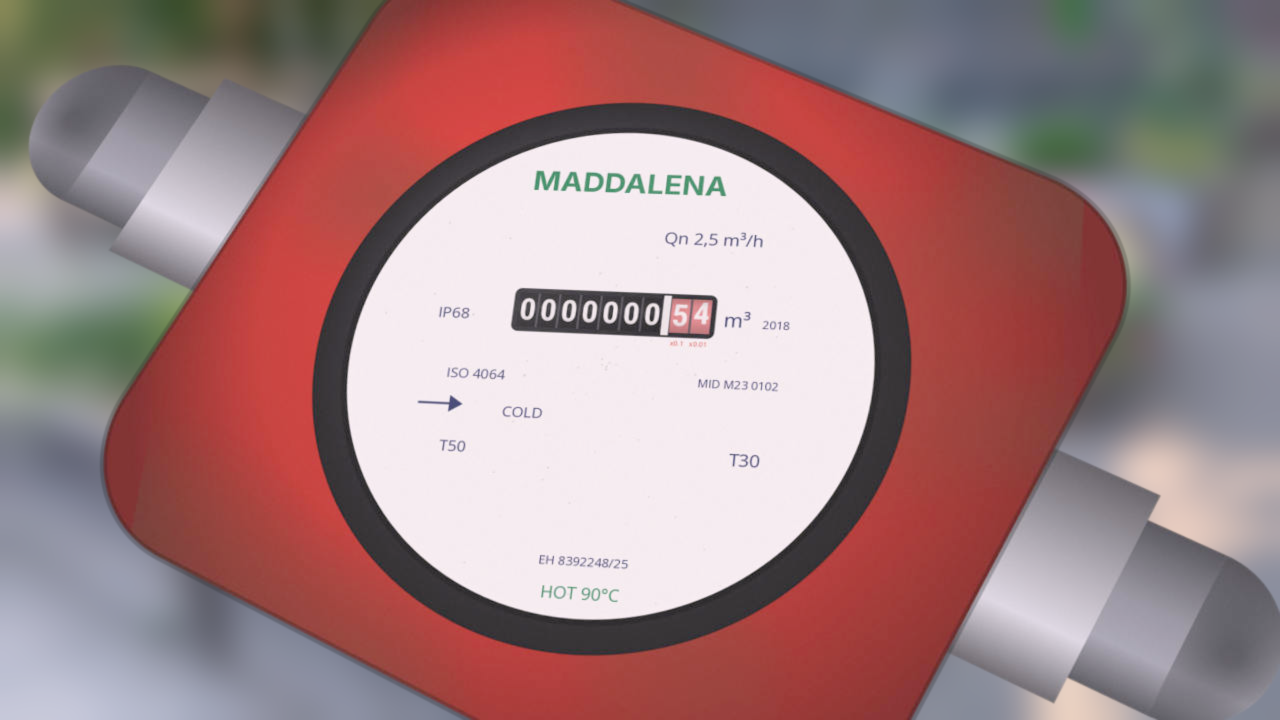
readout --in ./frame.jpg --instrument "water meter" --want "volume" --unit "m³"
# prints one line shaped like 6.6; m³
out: 0.54; m³
